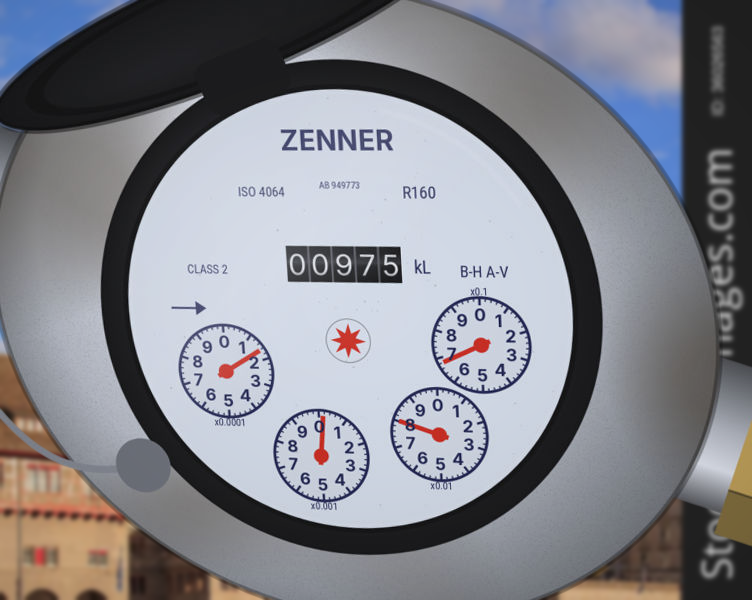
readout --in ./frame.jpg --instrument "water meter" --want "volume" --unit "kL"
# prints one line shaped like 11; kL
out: 975.6801; kL
